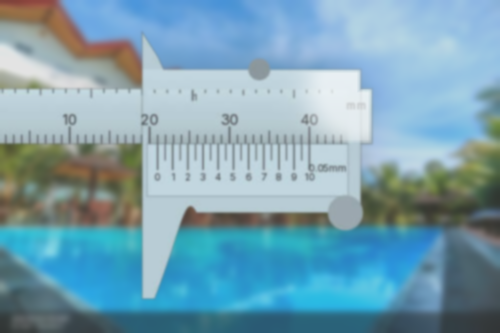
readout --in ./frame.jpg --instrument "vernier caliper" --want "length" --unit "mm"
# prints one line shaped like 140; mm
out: 21.0; mm
